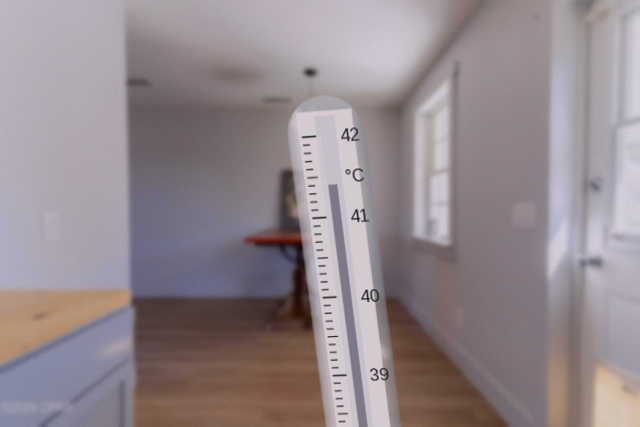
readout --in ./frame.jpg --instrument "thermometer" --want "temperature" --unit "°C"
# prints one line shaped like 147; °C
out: 41.4; °C
